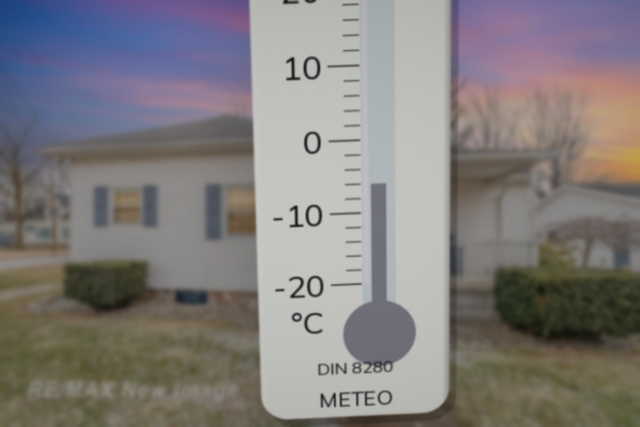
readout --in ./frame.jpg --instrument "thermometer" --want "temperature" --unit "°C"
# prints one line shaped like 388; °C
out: -6; °C
